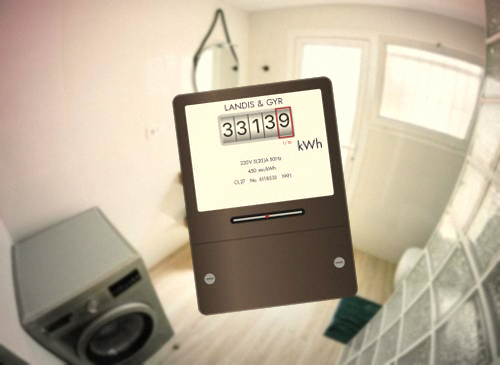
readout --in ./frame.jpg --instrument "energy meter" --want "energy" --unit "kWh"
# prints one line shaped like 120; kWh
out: 3313.9; kWh
